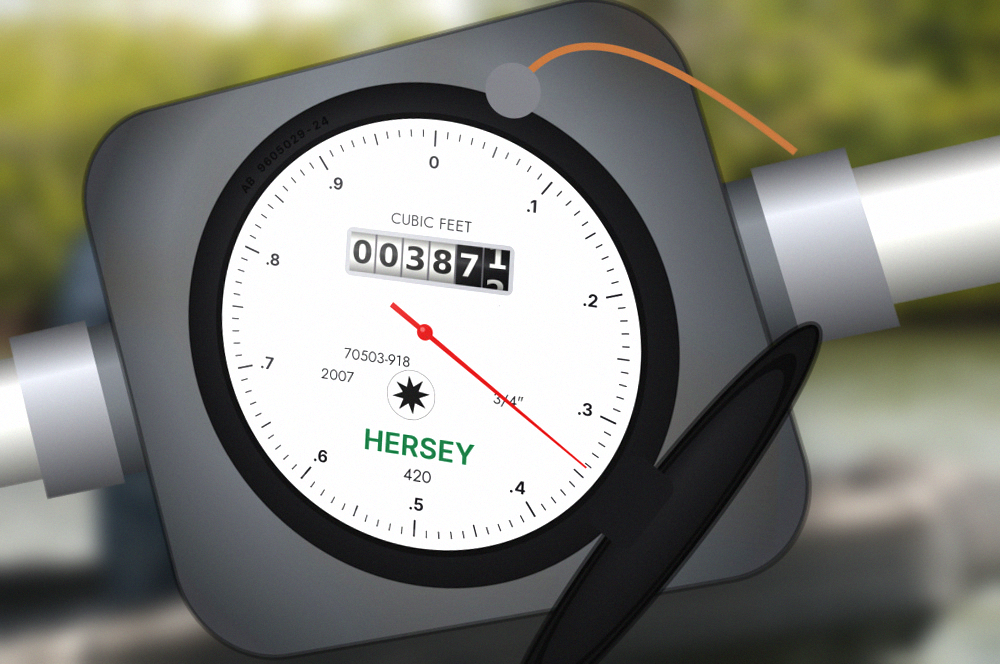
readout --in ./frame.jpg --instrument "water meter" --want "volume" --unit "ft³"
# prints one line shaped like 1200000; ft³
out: 3871.34; ft³
